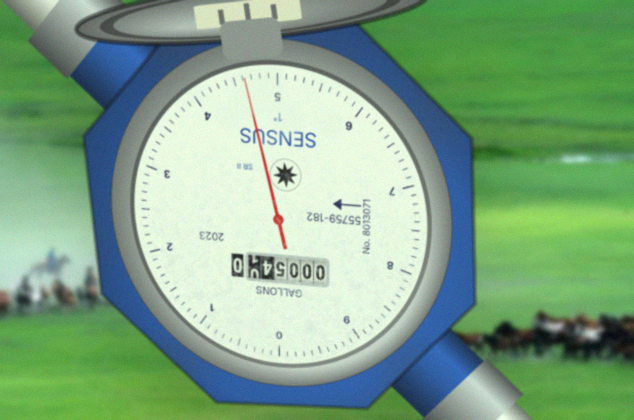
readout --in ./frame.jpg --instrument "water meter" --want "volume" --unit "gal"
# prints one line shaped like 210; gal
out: 5404.6; gal
